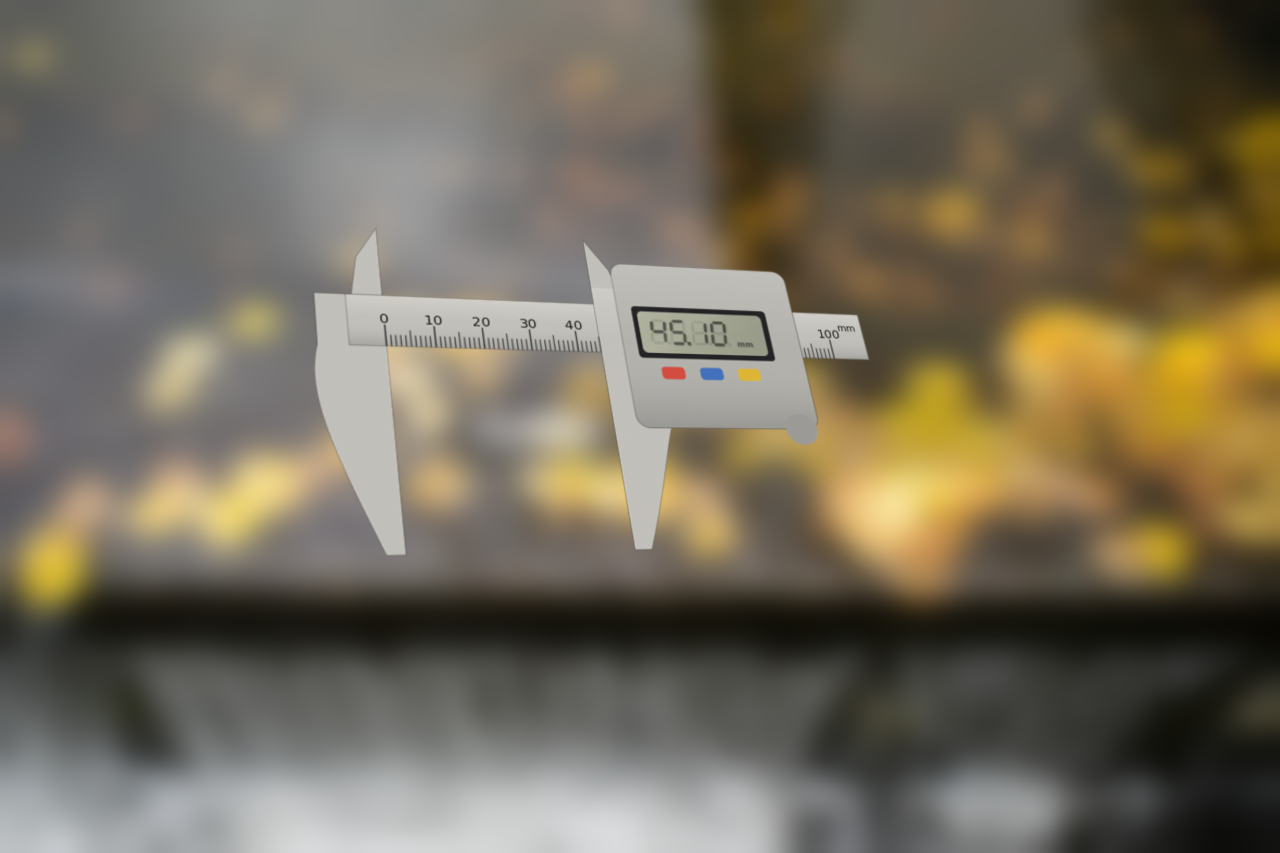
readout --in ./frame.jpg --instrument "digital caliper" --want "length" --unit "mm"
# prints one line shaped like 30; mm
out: 45.10; mm
